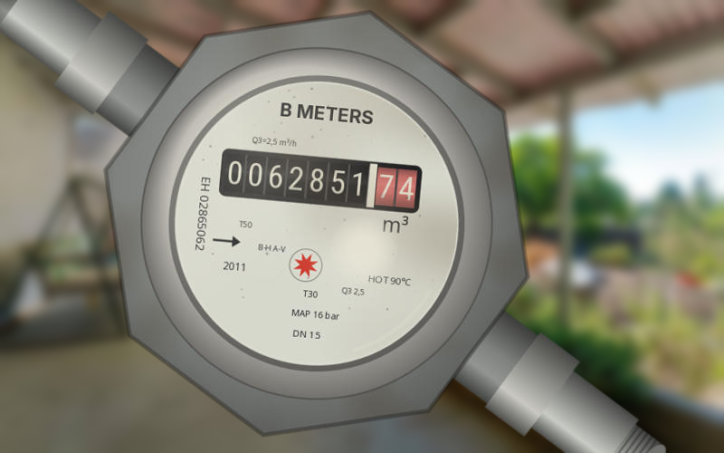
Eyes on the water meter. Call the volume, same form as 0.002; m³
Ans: 62851.74; m³
